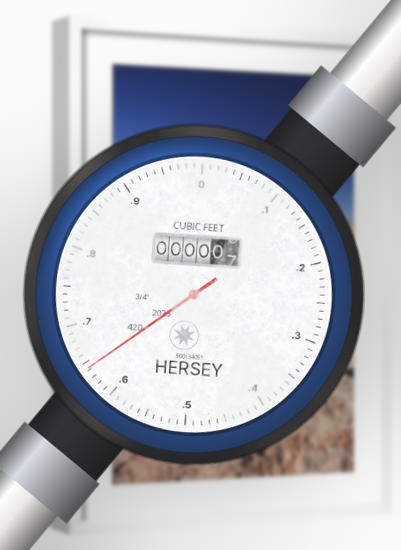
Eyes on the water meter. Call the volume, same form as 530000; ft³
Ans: 6.64; ft³
